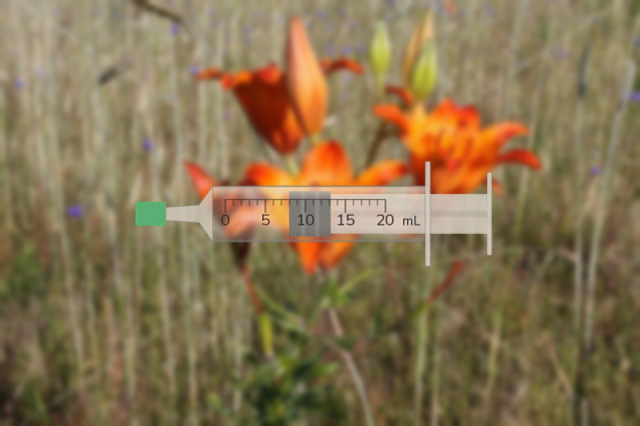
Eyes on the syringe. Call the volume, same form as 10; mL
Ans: 8; mL
